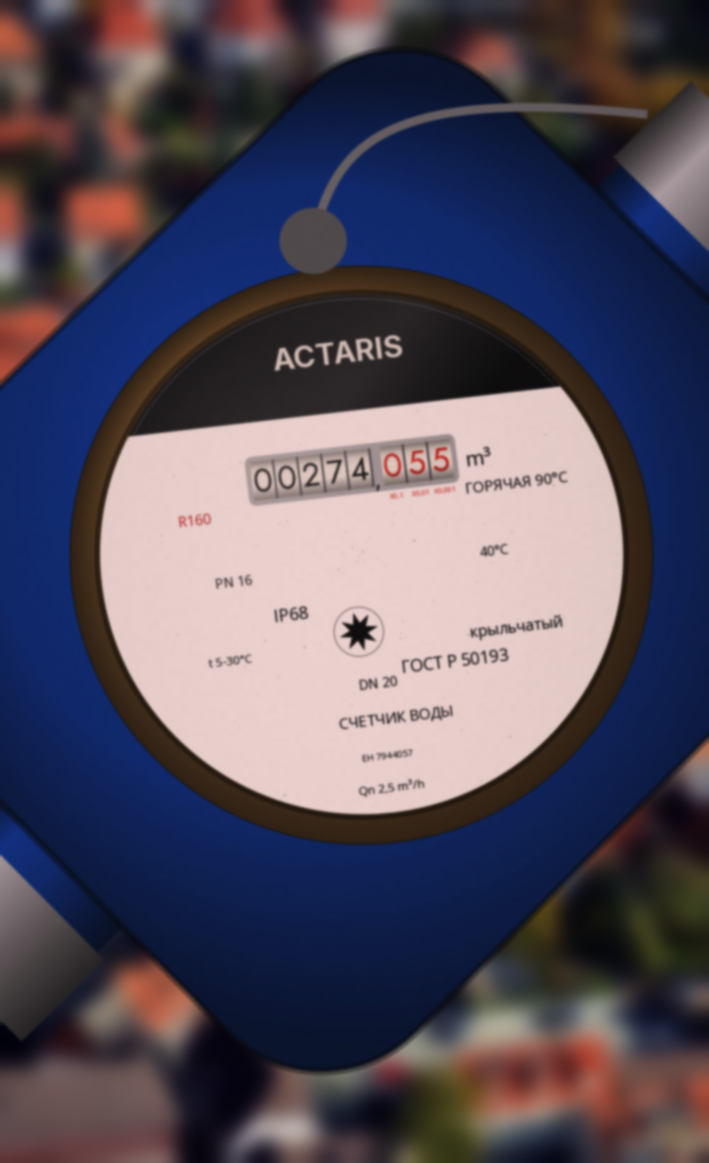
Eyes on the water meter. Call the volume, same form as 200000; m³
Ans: 274.055; m³
